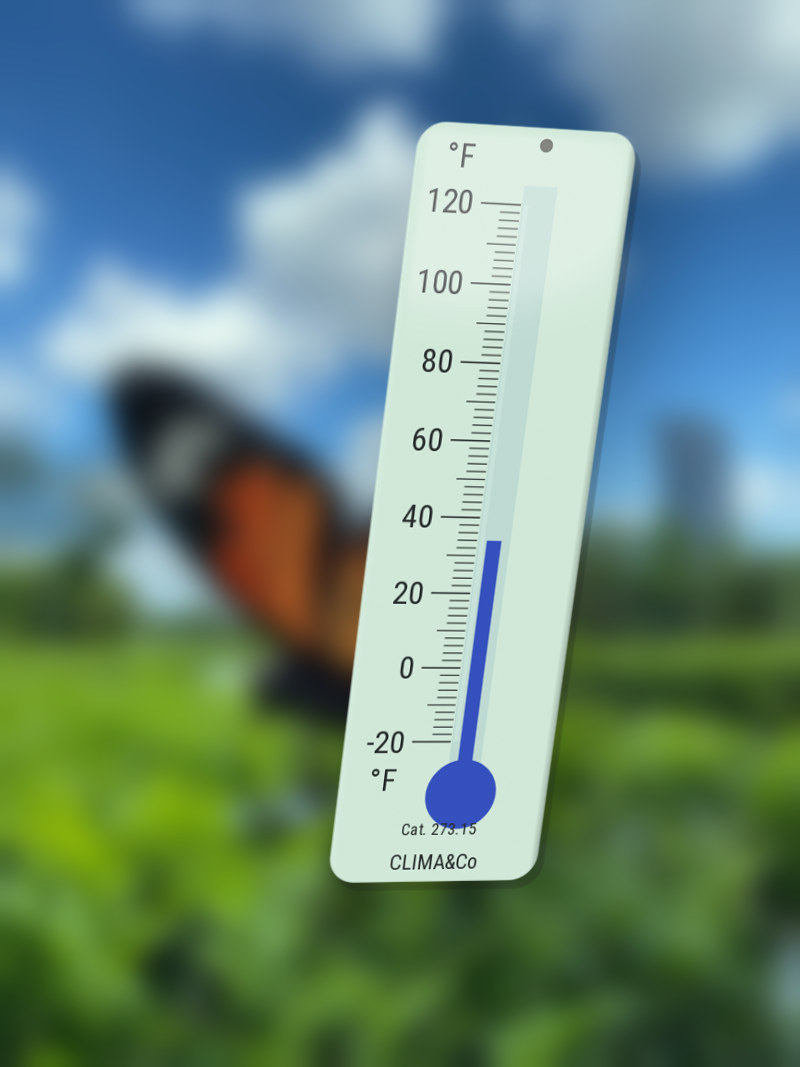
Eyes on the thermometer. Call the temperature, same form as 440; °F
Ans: 34; °F
